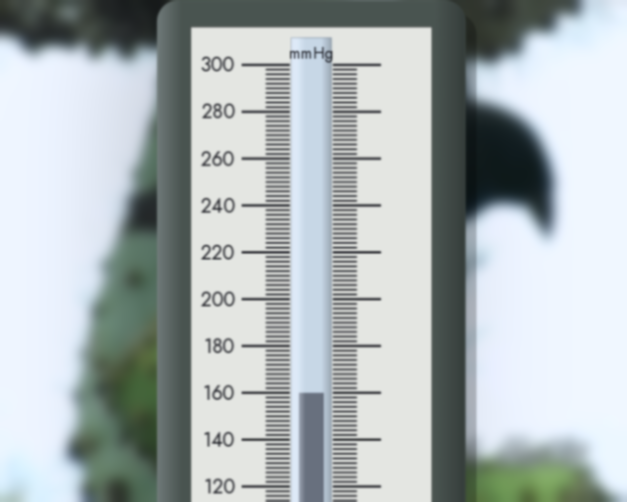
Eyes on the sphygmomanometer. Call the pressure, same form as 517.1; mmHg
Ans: 160; mmHg
